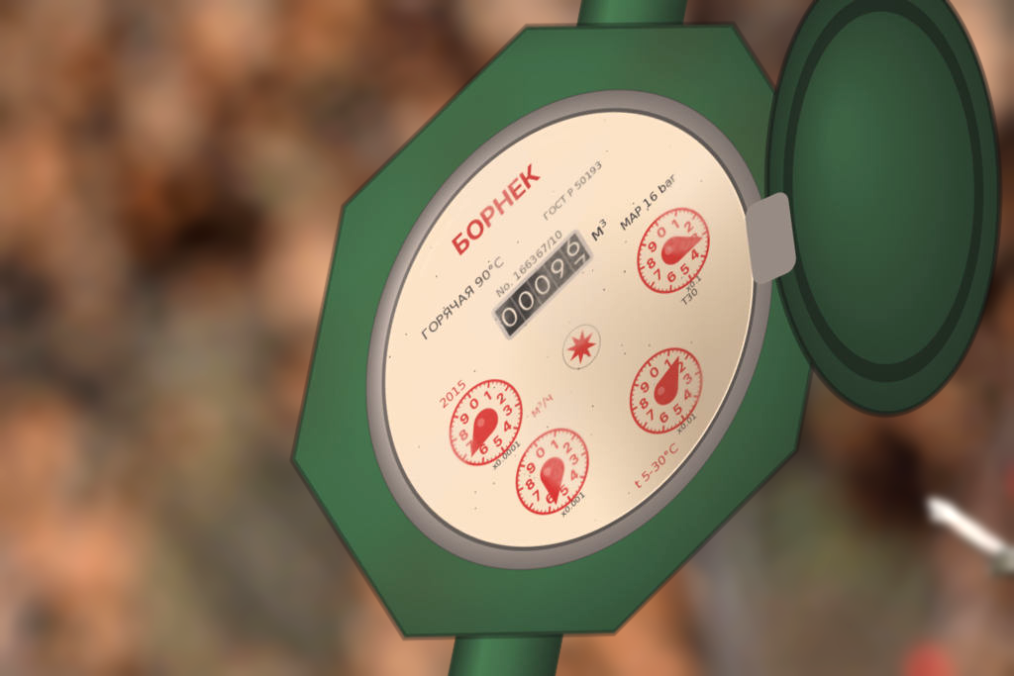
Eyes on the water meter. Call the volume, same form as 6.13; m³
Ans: 96.3156; m³
